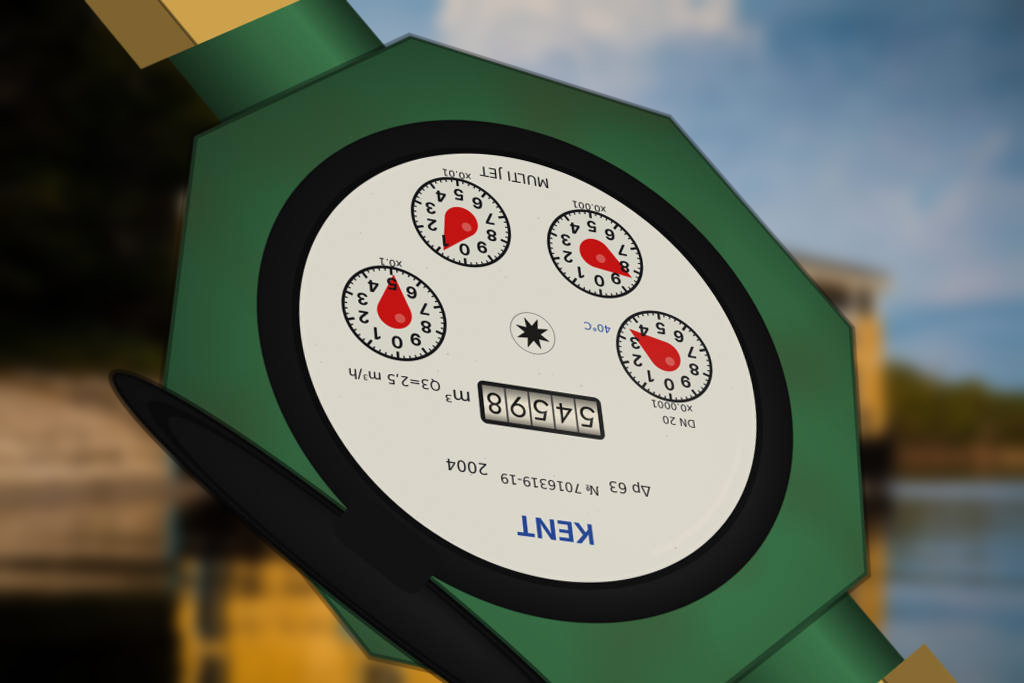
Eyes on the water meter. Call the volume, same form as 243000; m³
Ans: 54598.5083; m³
